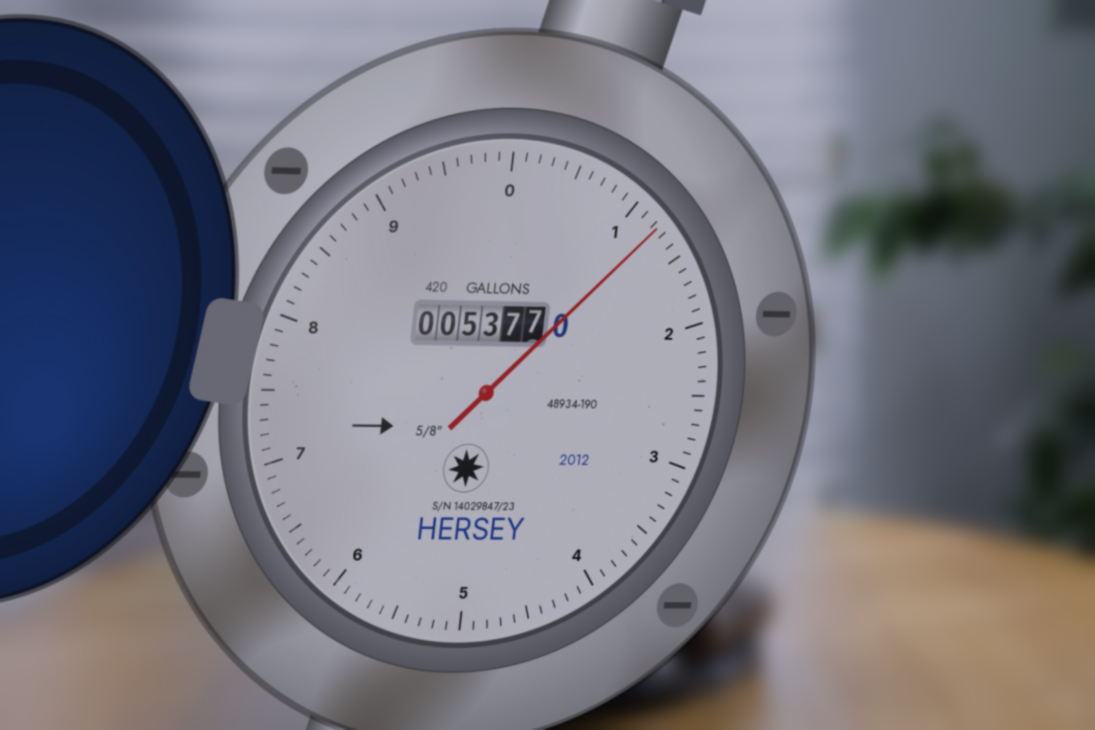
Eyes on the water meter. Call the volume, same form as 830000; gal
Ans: 53771.2; gal
